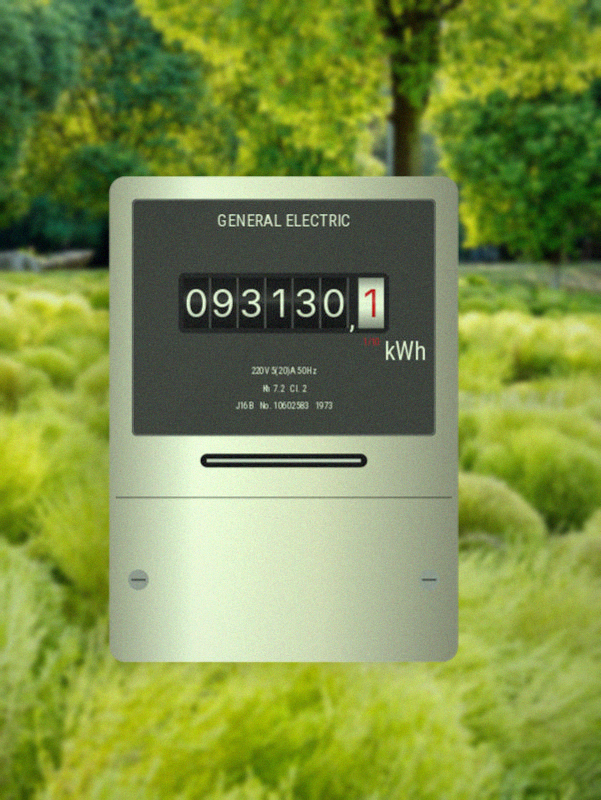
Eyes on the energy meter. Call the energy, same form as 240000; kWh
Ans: 93130.1; kWh
